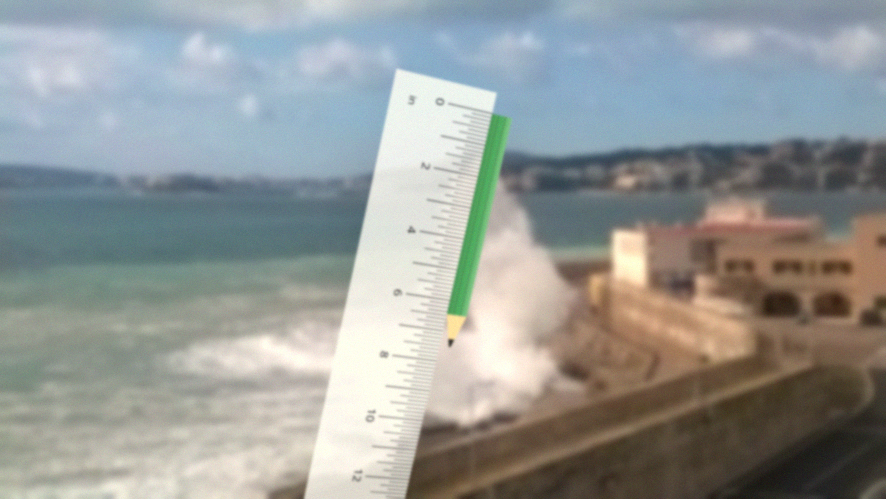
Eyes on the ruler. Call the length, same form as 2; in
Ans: 7.5; in
